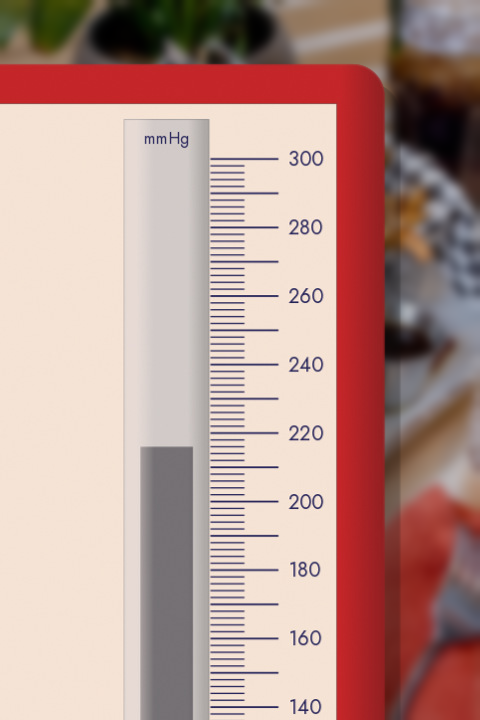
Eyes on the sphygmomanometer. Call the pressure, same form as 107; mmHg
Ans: 216; mmHg
